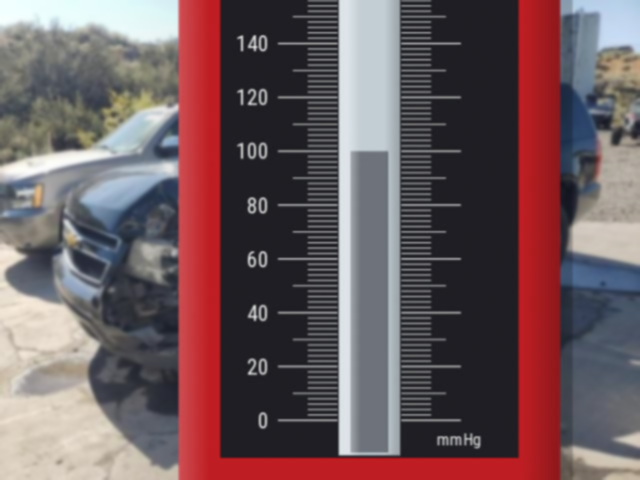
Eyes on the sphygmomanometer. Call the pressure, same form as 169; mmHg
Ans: 100; mmHg
